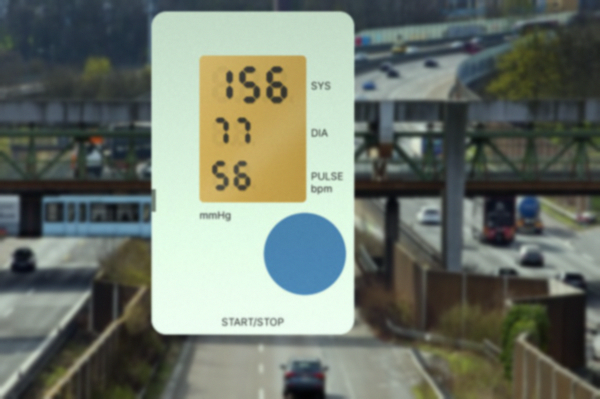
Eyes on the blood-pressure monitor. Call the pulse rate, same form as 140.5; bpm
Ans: 56; bpm
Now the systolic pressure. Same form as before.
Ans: 156; mmHg
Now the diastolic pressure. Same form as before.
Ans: 77; mmHg
